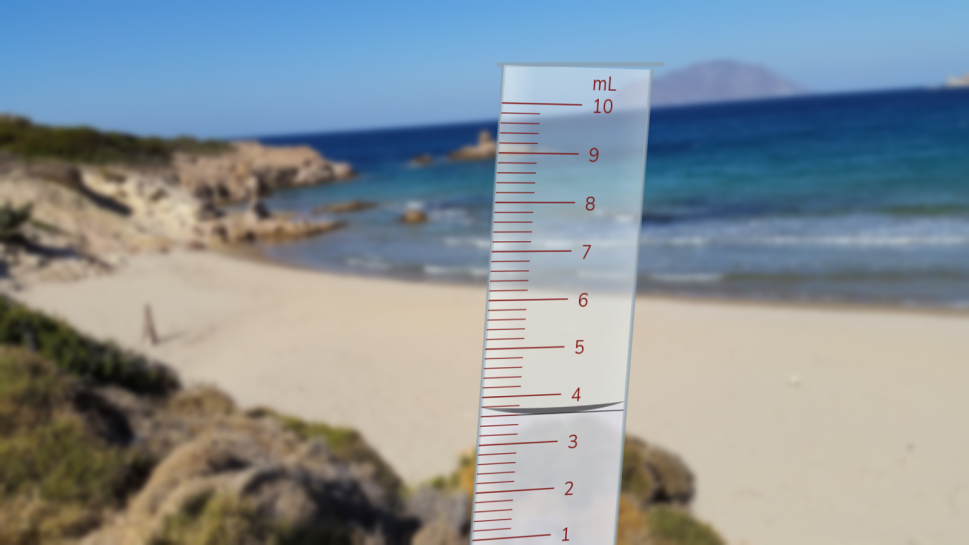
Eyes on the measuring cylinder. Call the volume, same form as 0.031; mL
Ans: 3.6; mL
